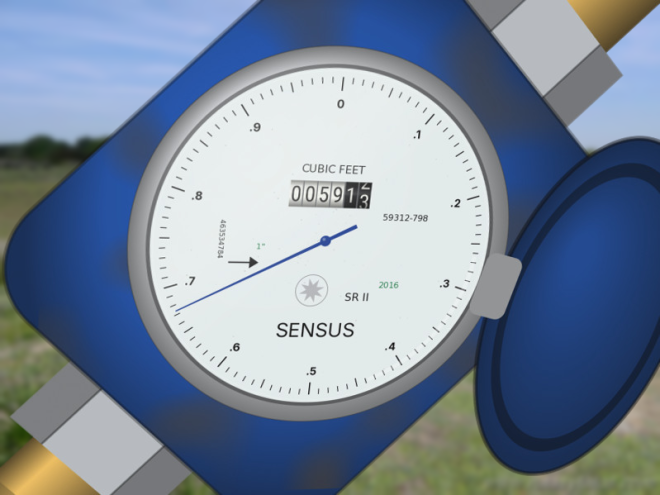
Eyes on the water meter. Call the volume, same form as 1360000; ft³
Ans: 5912.67; ft³
